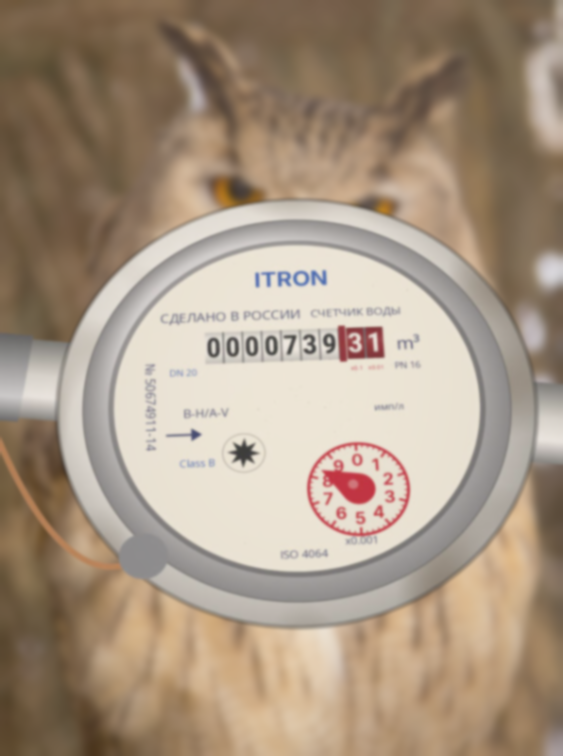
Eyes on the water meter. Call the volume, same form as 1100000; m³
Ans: 739.318; m³
